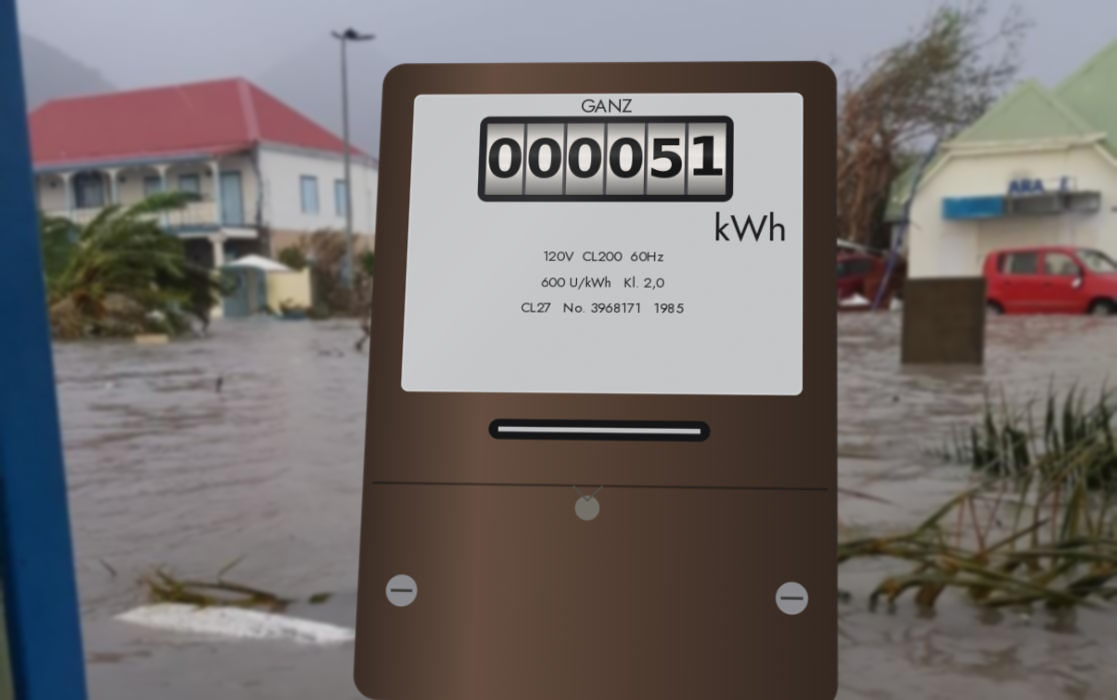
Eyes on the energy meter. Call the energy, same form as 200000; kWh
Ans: 51; kWh
